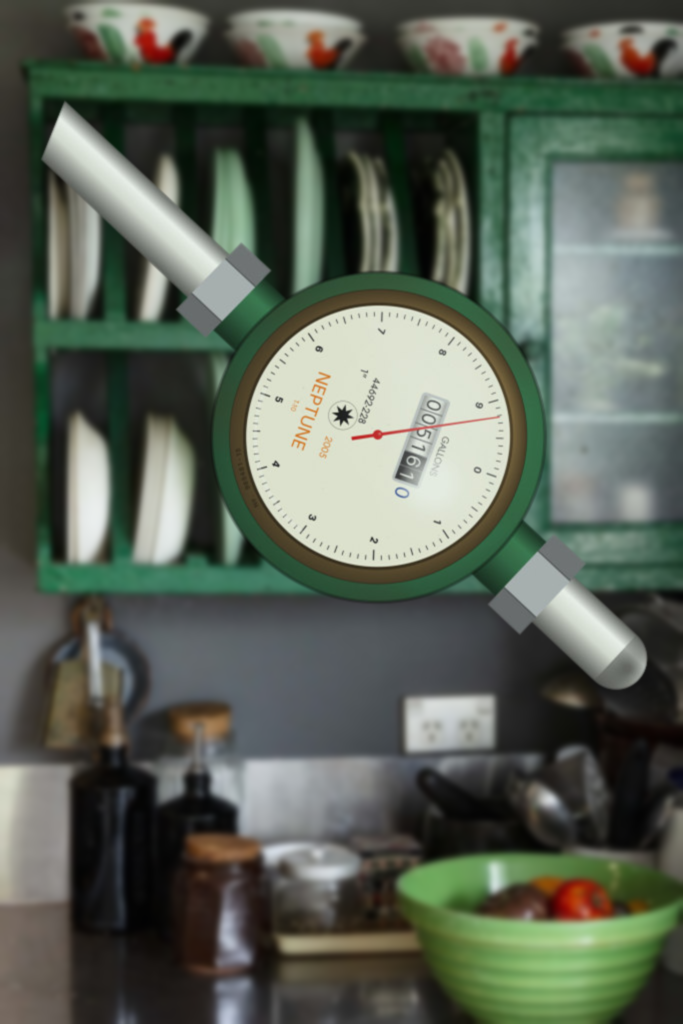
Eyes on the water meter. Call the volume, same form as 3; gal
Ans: 51609.2; gal
